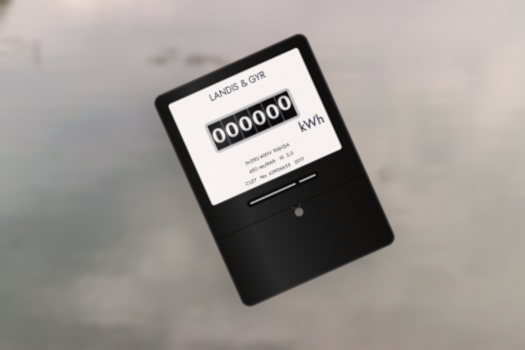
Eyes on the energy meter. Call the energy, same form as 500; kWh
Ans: 0; kWh
